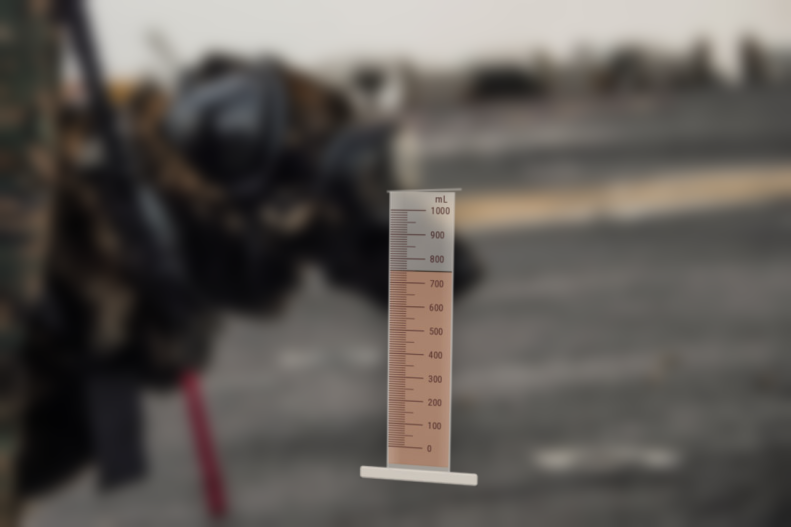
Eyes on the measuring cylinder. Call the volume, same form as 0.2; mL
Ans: 750; mL
